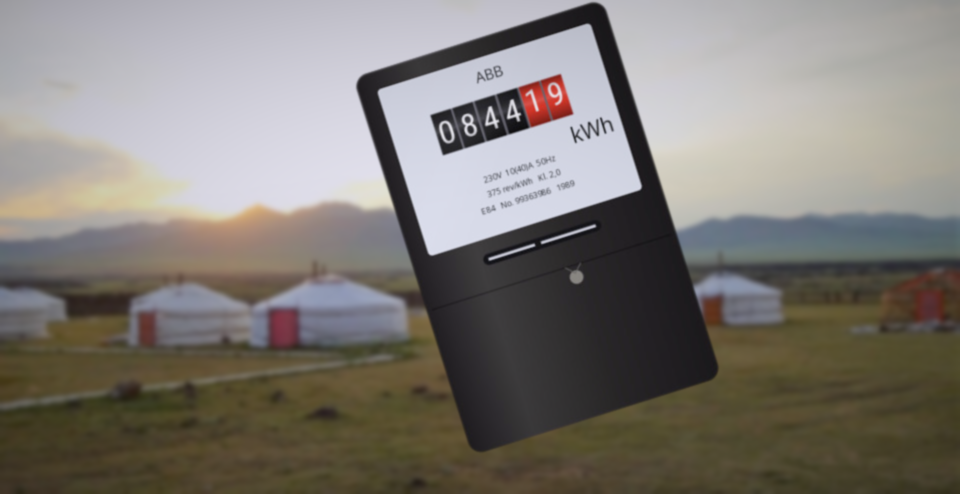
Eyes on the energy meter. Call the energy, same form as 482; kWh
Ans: 844.19; kWh
